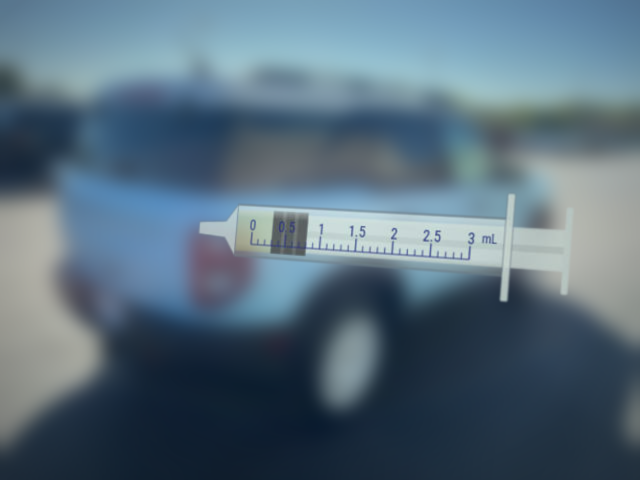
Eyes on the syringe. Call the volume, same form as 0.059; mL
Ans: 0.3; mL
